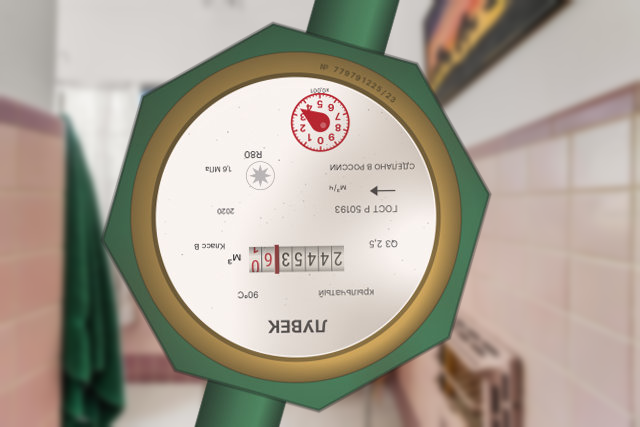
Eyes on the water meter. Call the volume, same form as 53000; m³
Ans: 24453.603; m³
